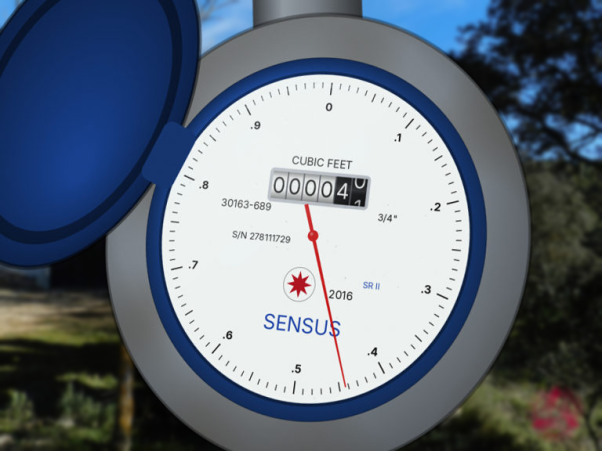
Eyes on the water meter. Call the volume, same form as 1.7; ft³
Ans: 40.44; ft³
